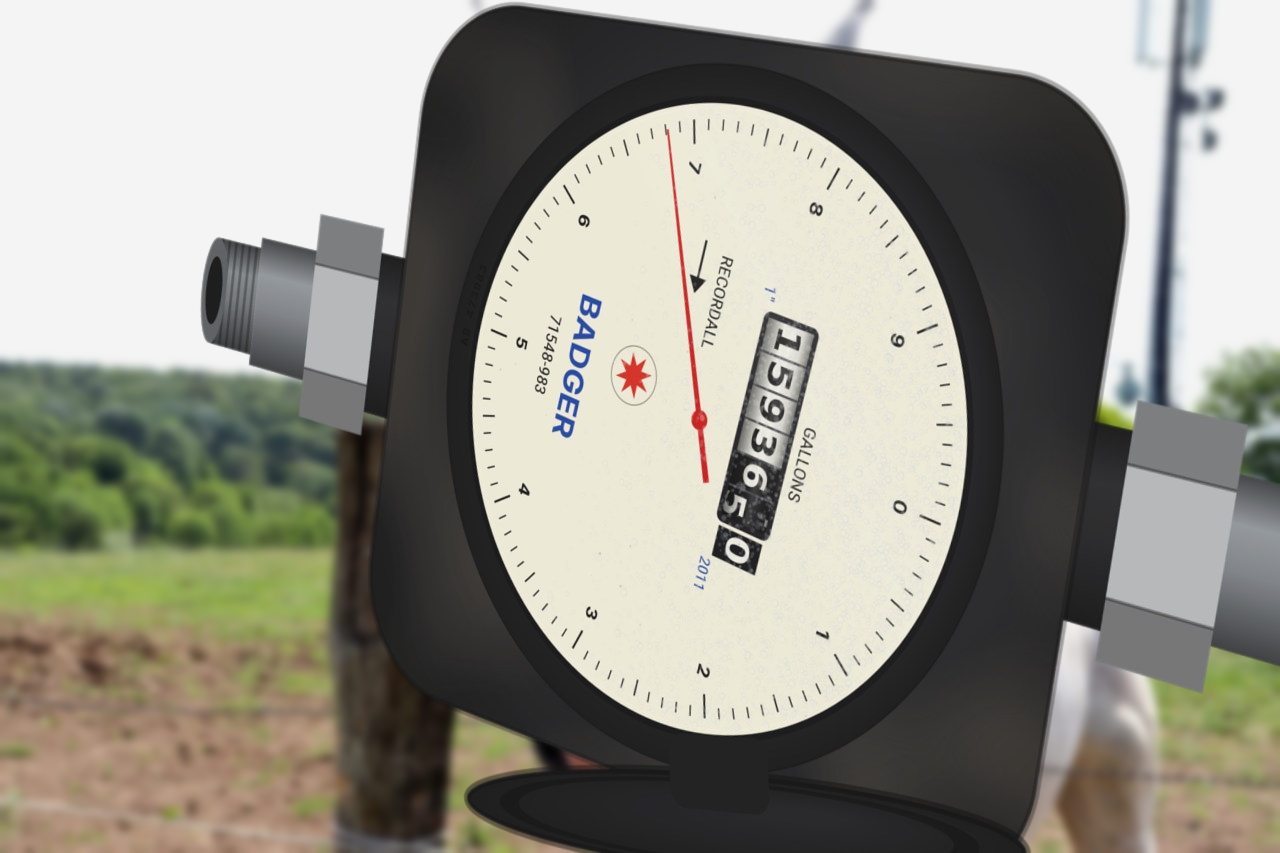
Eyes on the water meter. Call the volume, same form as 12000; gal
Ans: 1593646.8; gal
